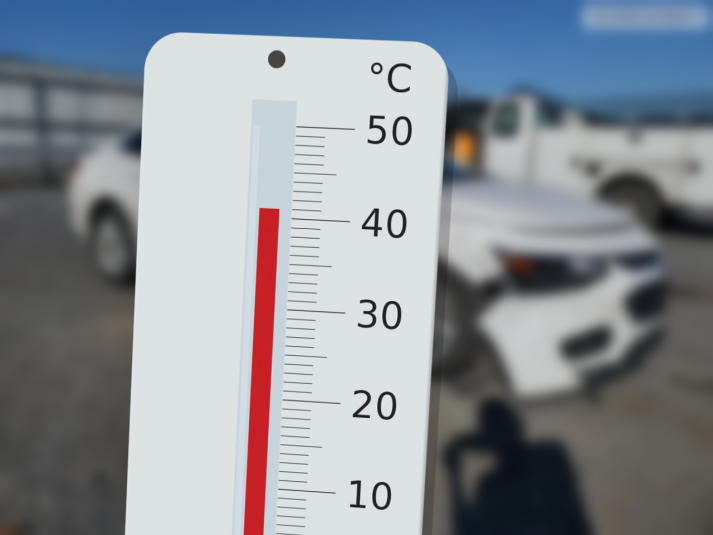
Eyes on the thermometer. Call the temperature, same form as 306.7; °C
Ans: 41; °C
